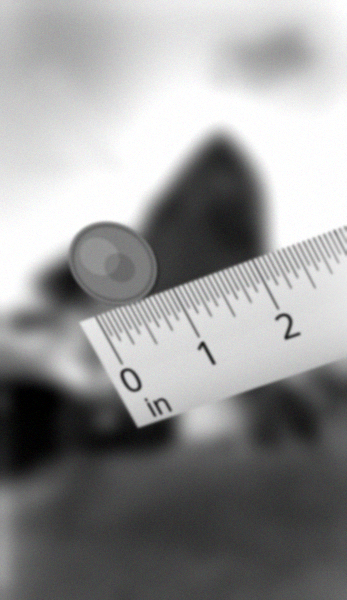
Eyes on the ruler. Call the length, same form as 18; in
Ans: 1; in
